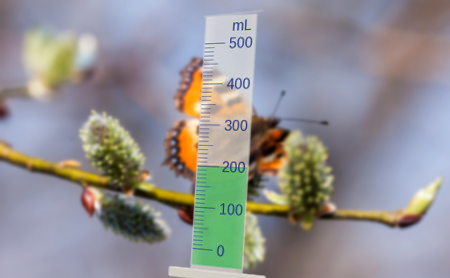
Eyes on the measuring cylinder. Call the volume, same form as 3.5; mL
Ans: 200; mL
